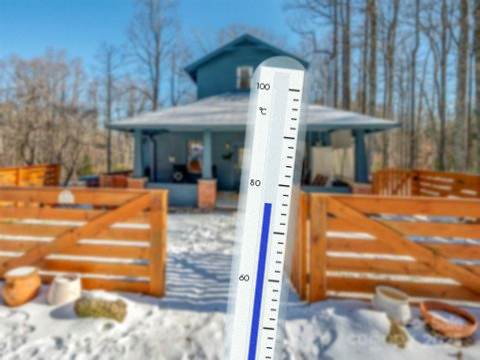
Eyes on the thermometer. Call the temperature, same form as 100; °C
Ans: 76; °C
